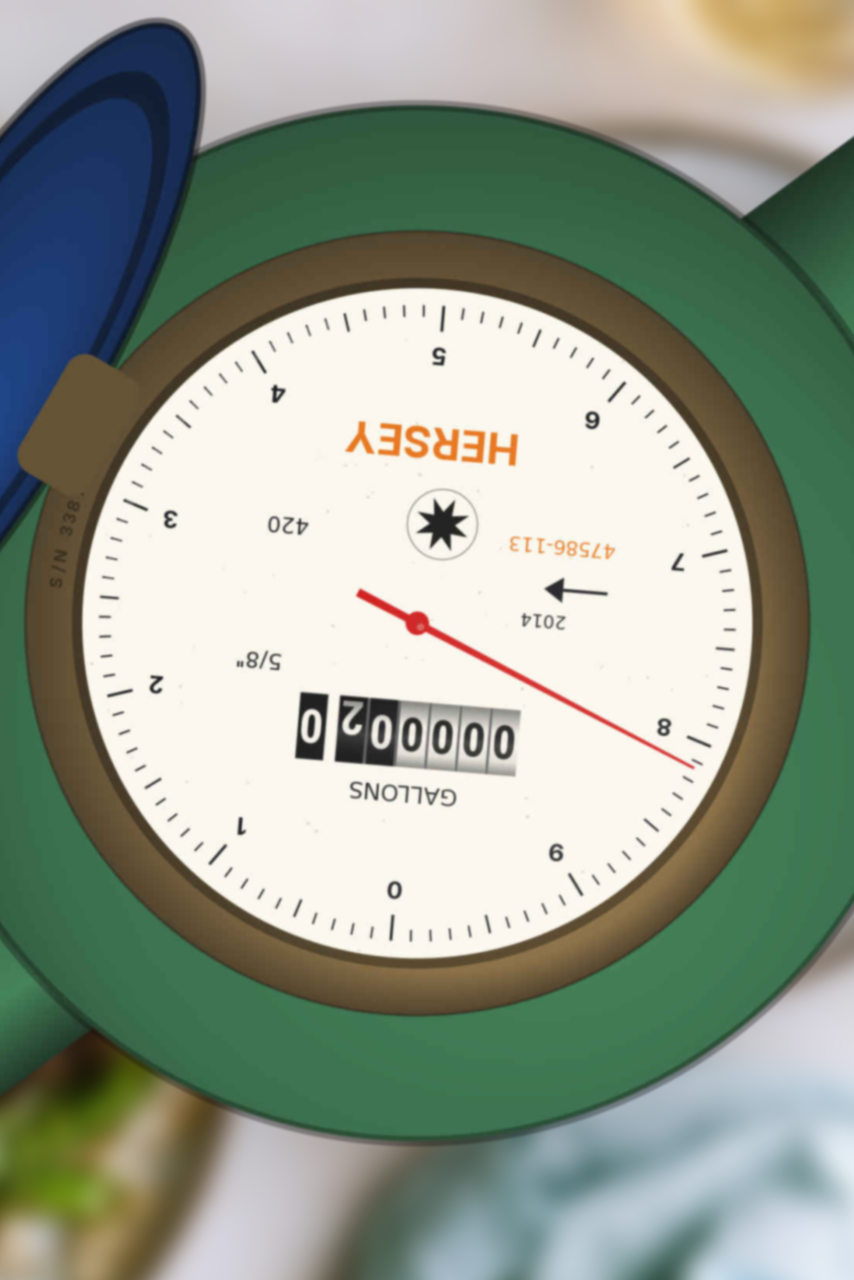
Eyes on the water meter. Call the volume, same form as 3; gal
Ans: 18.1; gal
